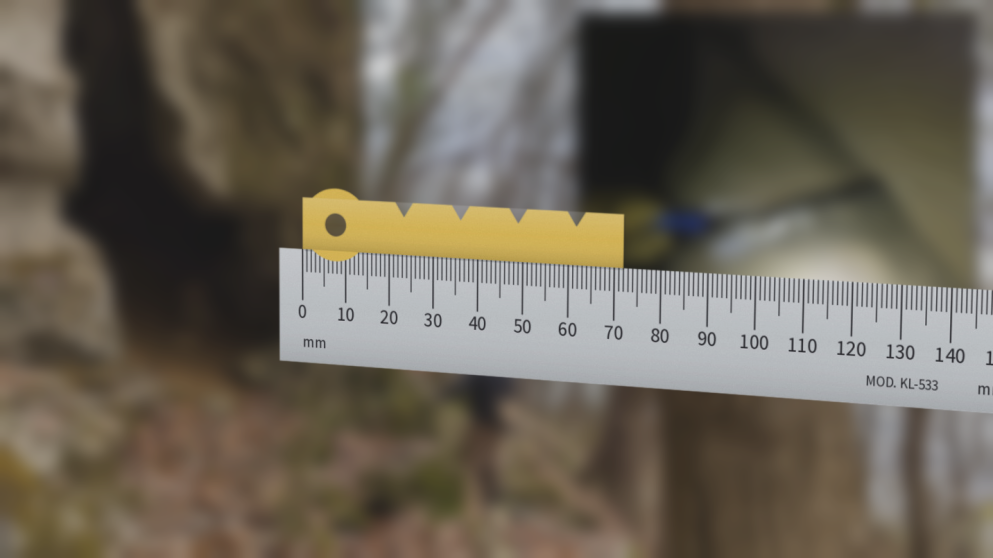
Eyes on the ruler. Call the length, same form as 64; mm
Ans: 72; mm
